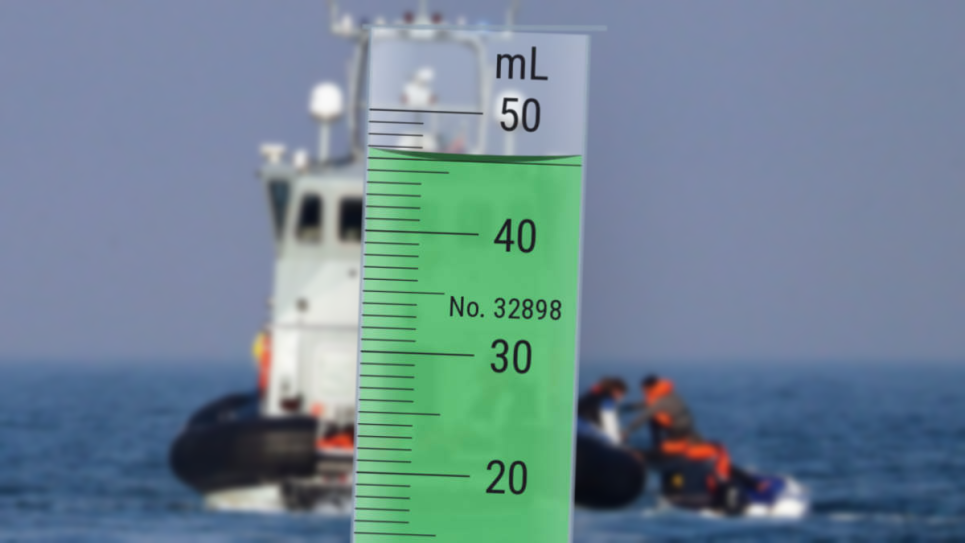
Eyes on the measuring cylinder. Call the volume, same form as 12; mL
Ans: 46; mL
